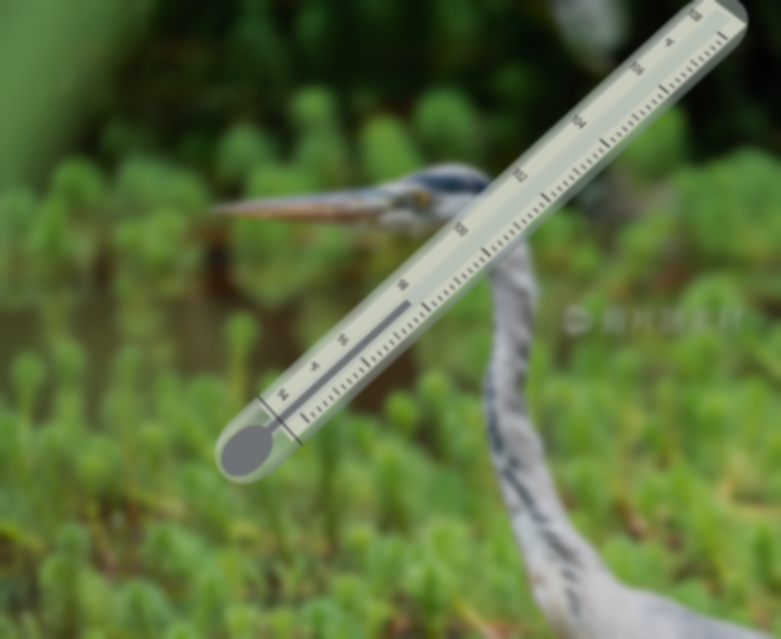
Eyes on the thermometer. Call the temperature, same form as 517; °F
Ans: 97.8; °F
